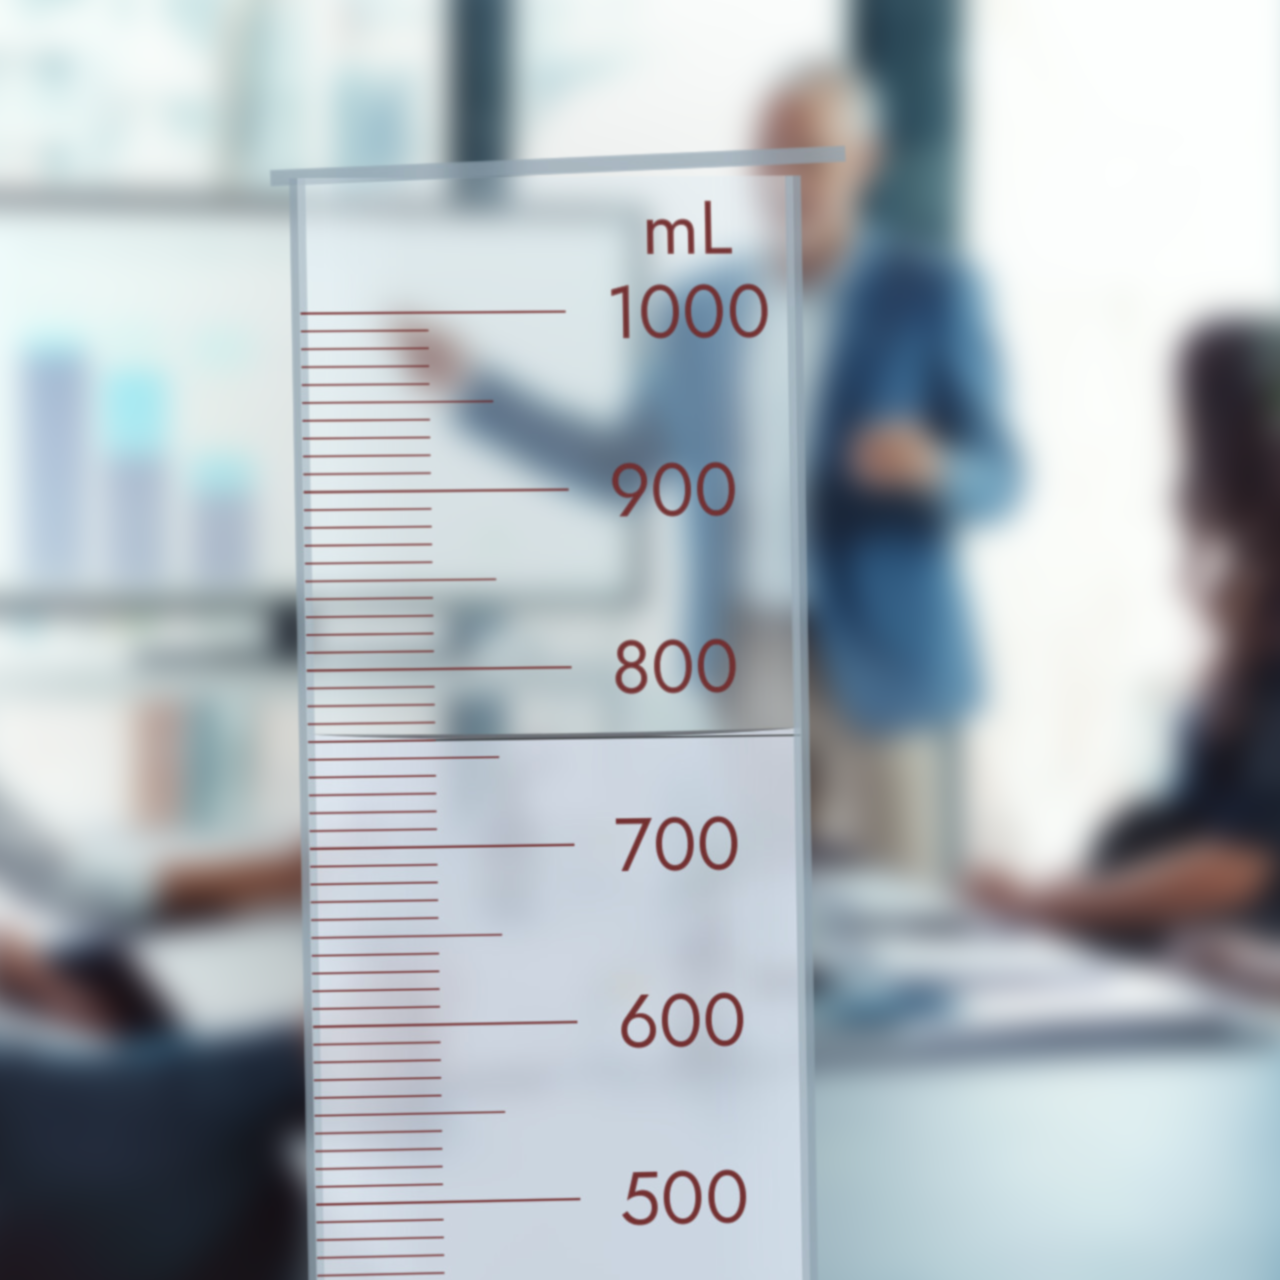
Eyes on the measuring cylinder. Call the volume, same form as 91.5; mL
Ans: 760; mL
